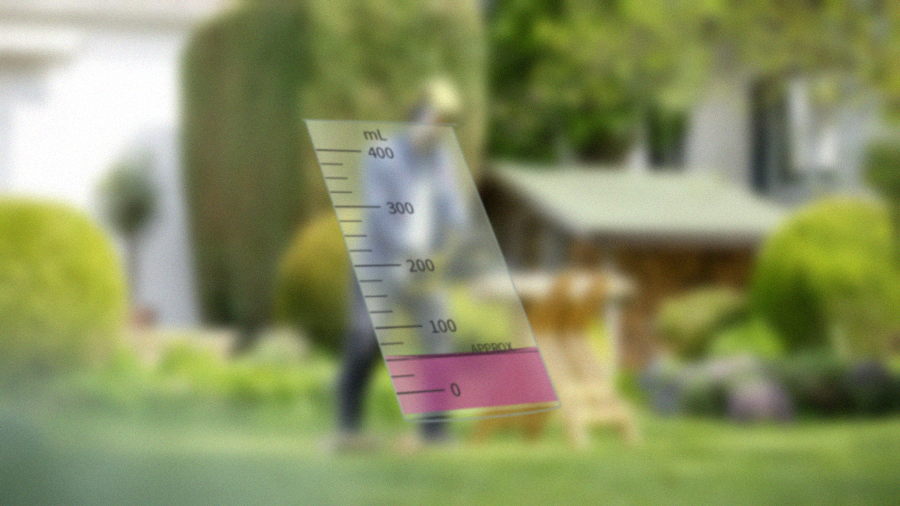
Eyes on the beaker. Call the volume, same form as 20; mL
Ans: 50; mL
